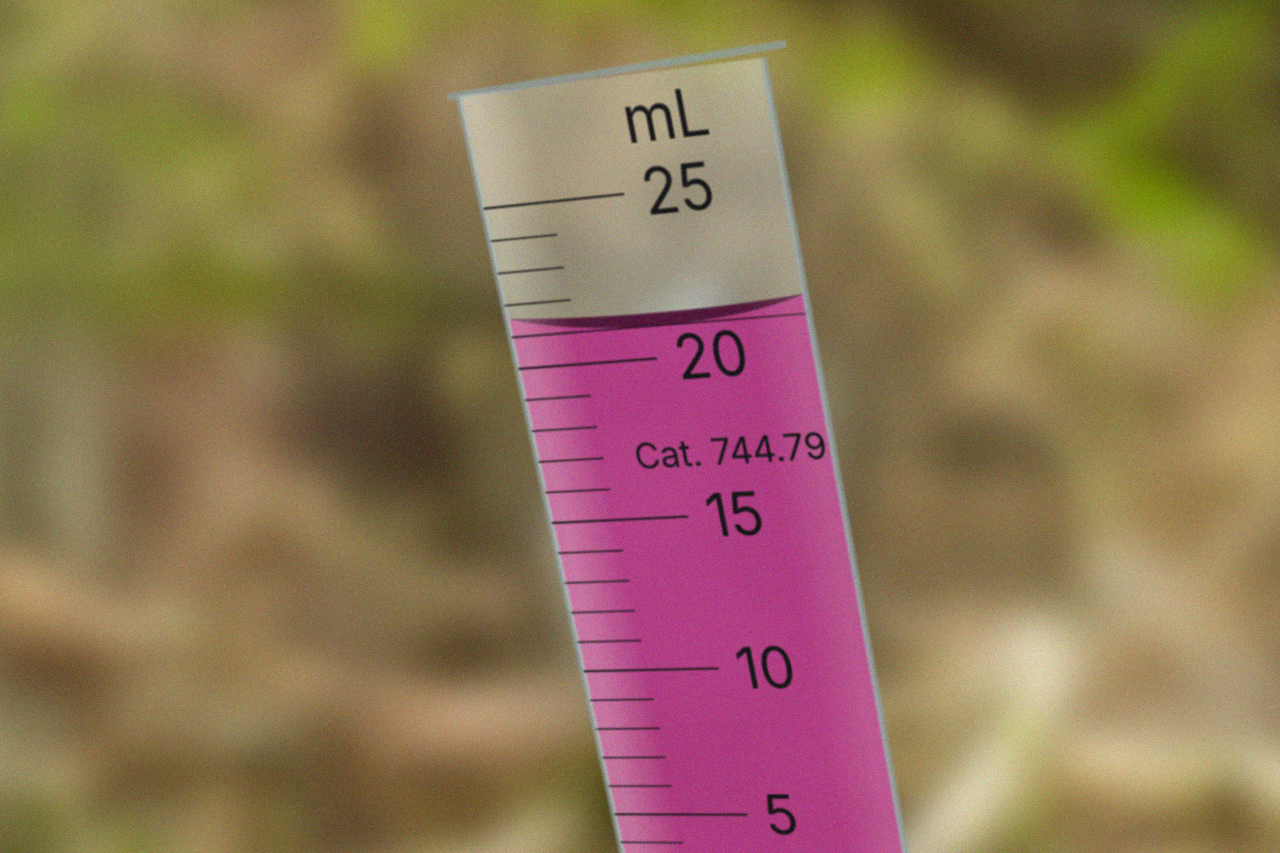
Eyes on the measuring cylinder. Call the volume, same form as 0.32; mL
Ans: 21; mL
